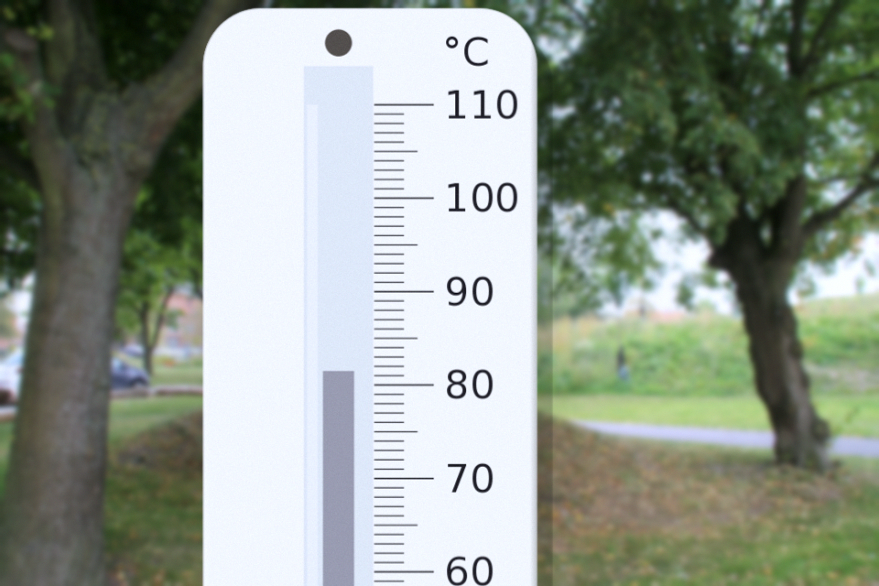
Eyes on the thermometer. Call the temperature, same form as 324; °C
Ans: 81.5; °C
